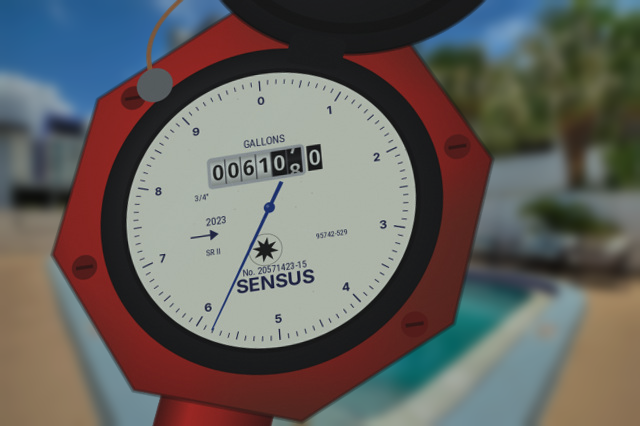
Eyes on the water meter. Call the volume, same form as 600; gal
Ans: 61075.8; gal
